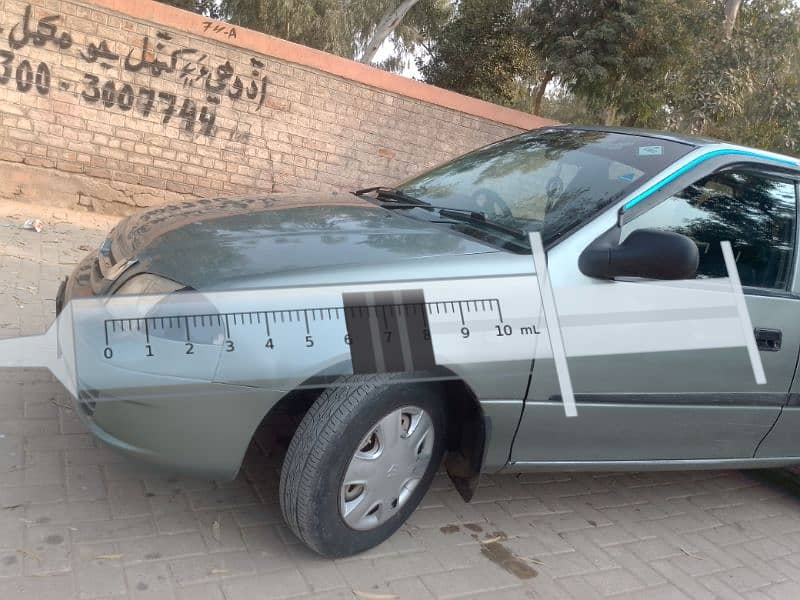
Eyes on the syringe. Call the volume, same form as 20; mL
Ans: 6; mL
